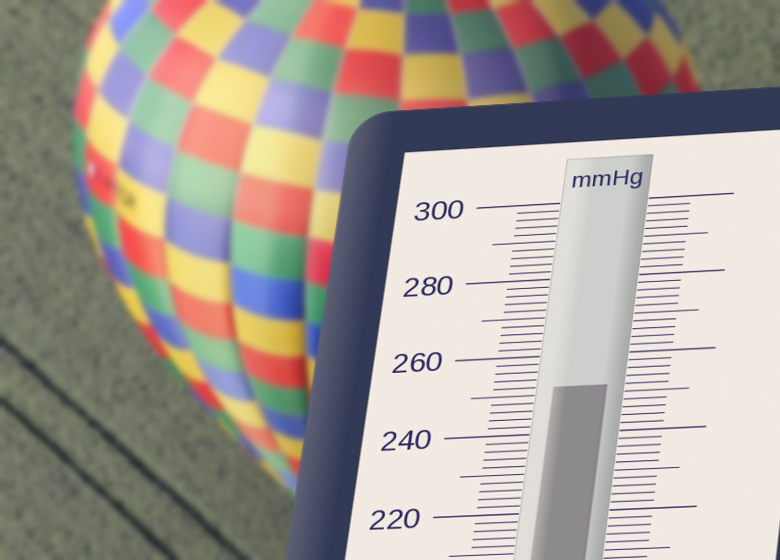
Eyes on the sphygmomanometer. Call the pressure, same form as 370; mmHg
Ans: 252; mmHg
